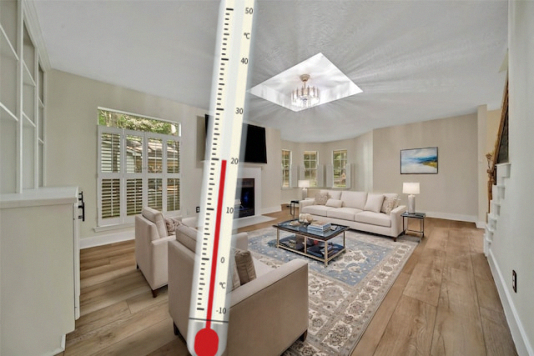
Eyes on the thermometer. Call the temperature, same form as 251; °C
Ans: 20; °C
